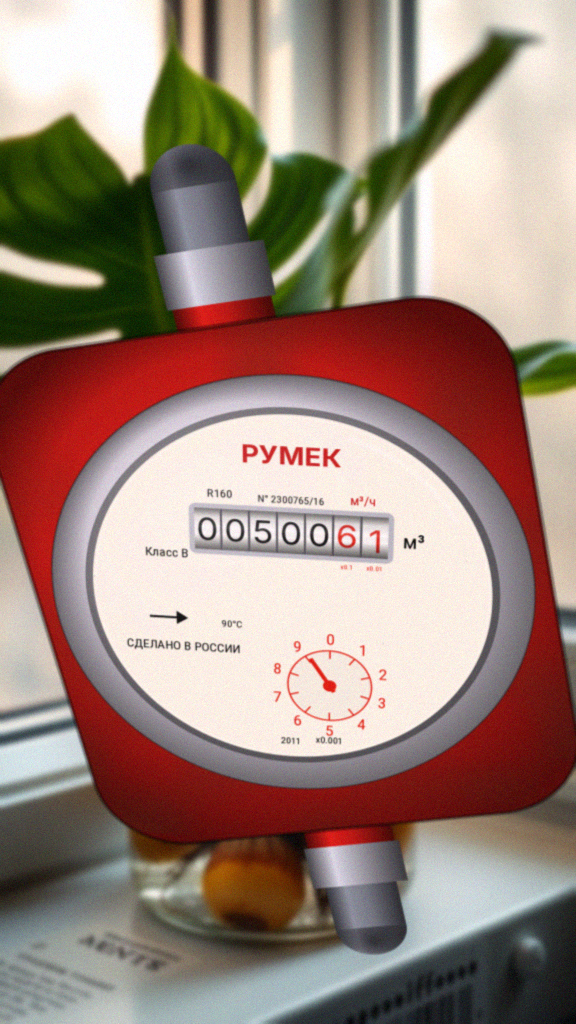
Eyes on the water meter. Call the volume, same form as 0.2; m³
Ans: 500.609; m³
